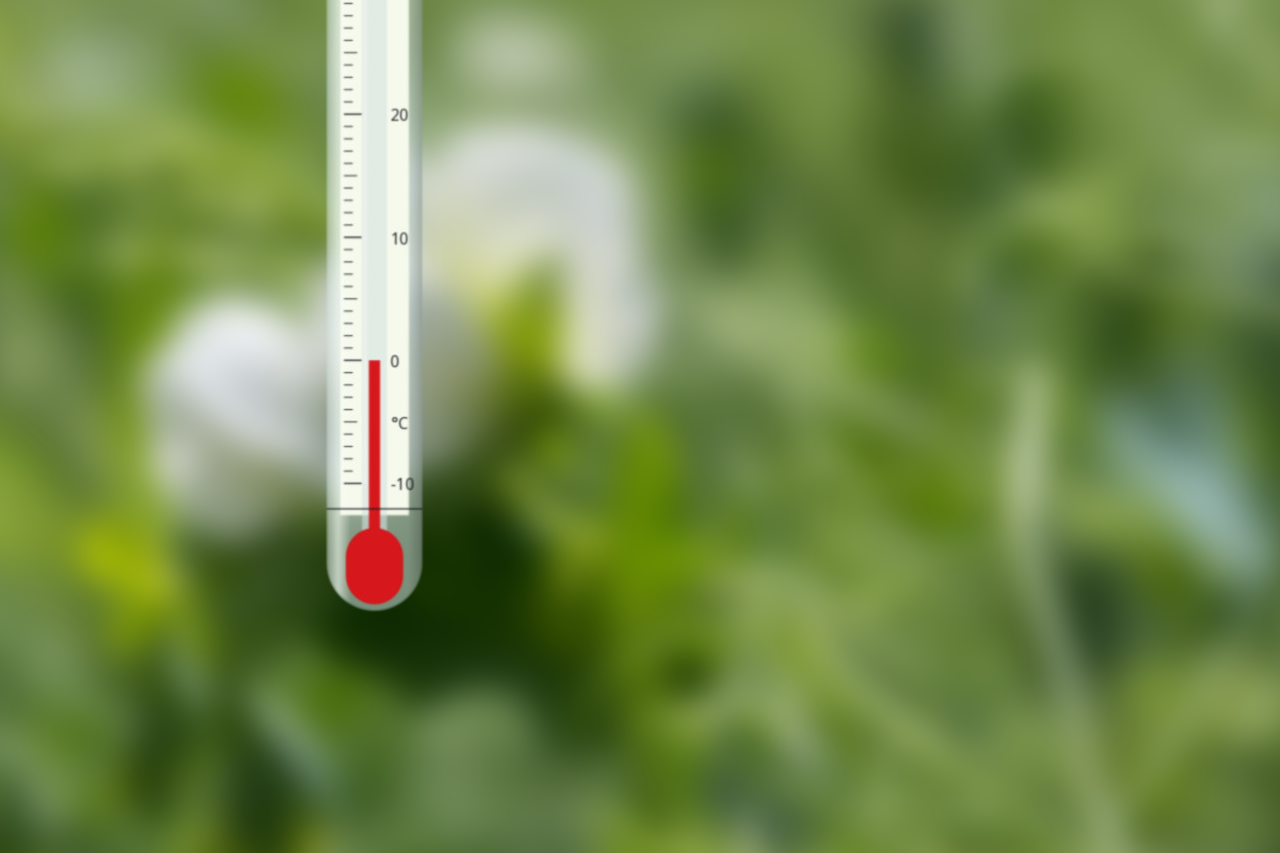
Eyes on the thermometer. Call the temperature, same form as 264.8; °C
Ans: 0; °C
